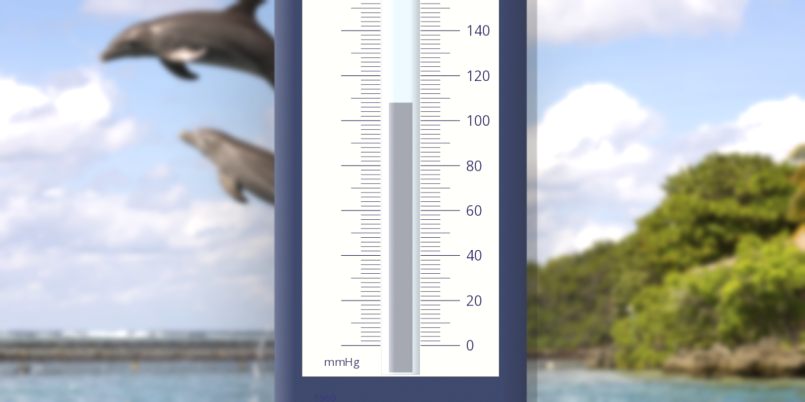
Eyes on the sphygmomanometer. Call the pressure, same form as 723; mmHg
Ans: 108; mmHg
